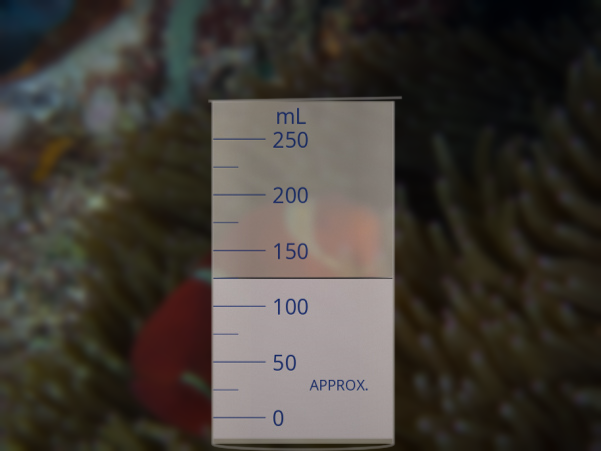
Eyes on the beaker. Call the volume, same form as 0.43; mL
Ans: 125; mL
